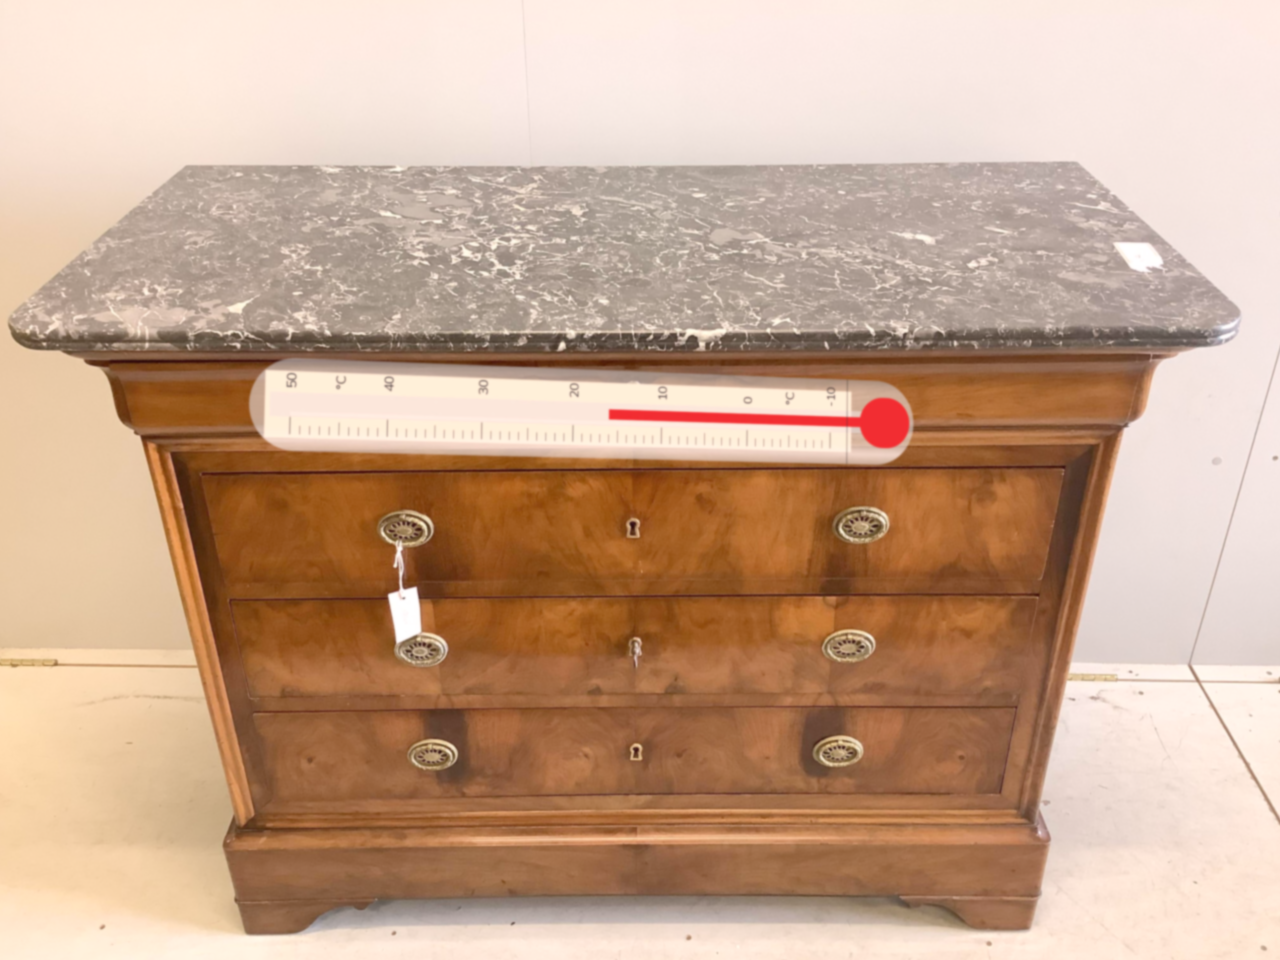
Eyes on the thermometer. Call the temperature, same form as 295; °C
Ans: 16; °C
